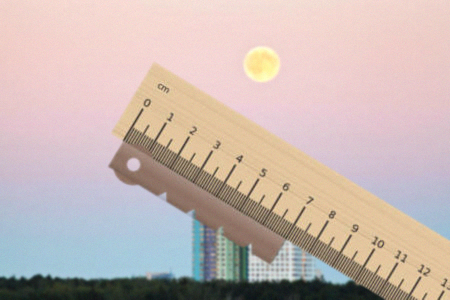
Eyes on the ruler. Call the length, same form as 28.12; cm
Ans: 7; cm
